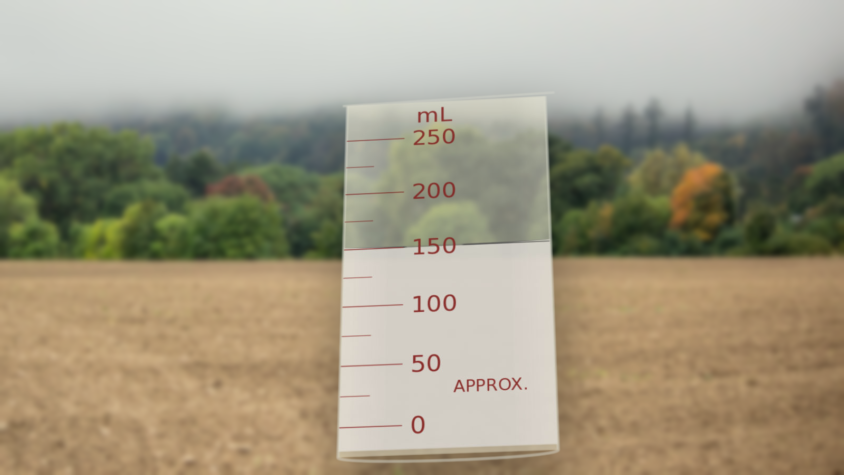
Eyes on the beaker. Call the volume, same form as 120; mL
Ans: 150; mL
